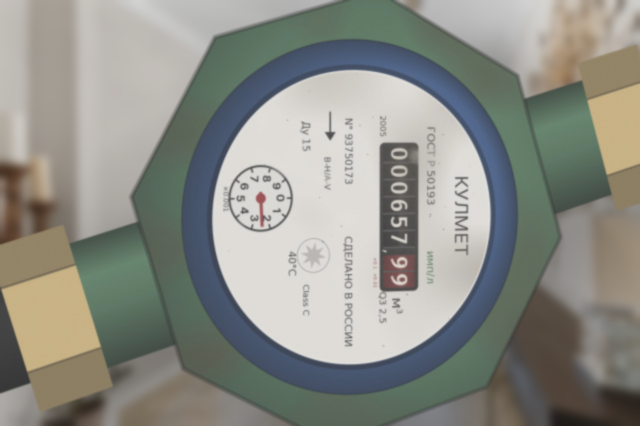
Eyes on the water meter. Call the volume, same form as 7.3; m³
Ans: 657.992; m³
